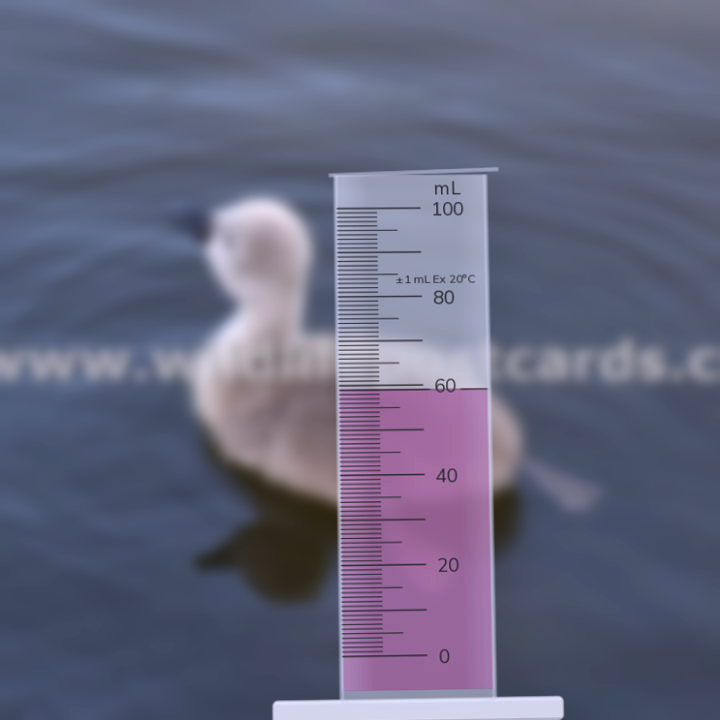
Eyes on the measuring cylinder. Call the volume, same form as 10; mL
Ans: 59; mL
